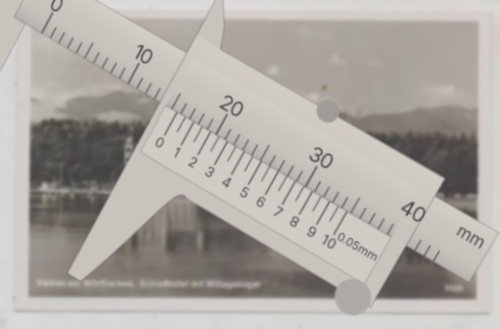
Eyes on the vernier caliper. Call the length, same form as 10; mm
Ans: 15.6; mm
